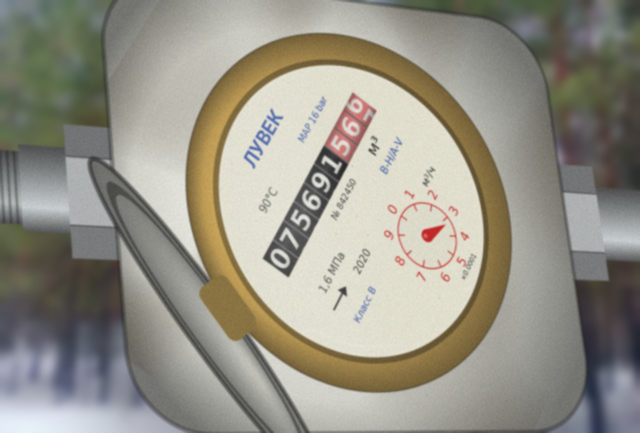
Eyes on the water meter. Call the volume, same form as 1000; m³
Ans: 75691.5663; m³
